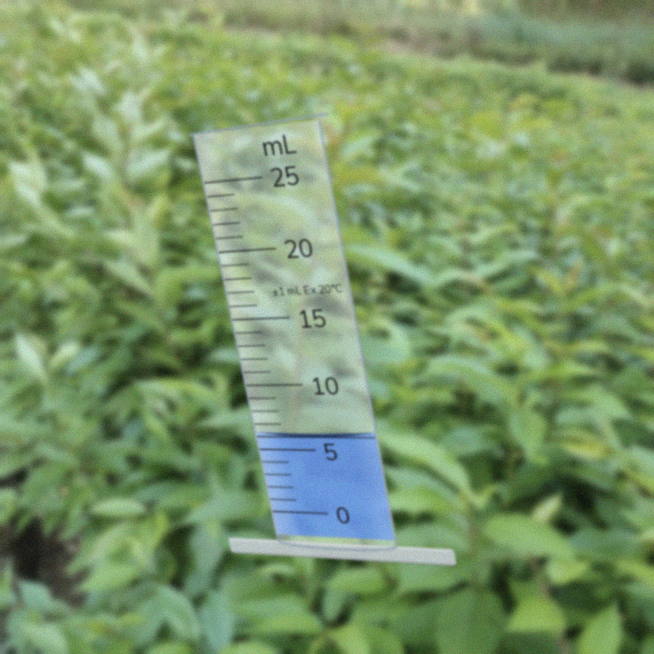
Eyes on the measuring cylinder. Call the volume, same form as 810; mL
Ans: 6; mL
